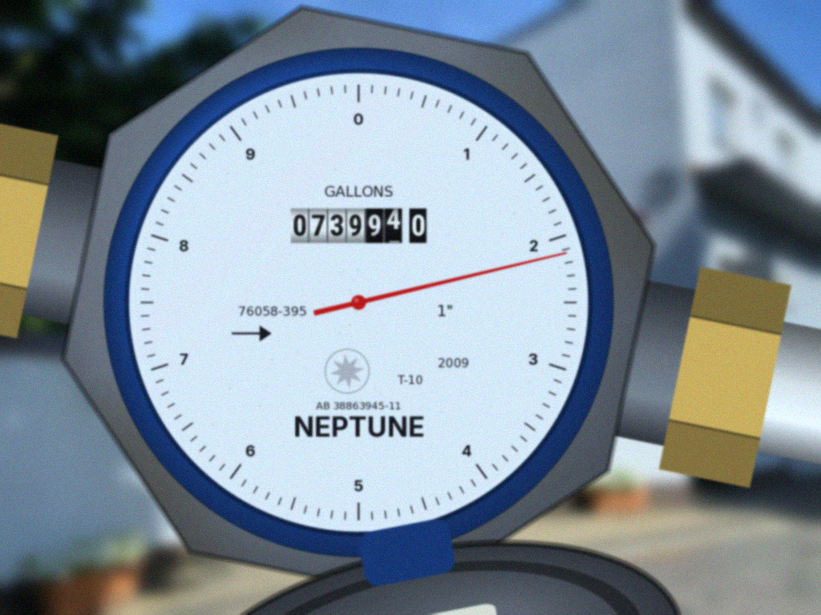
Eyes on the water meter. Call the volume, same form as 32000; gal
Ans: 739942.1; gal
